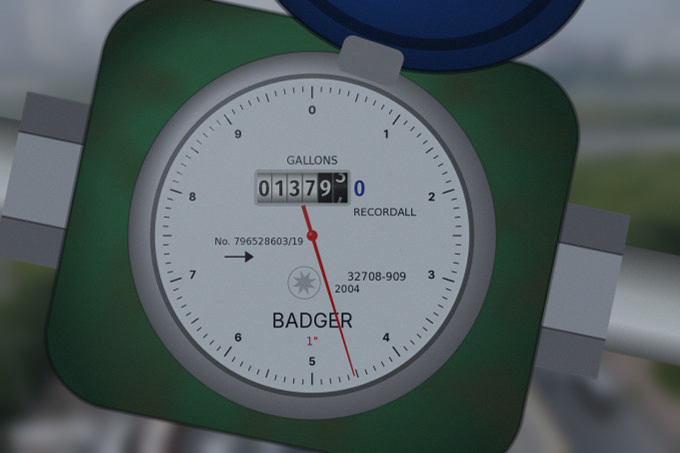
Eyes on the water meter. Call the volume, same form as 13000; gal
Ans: 137934.5; gal
